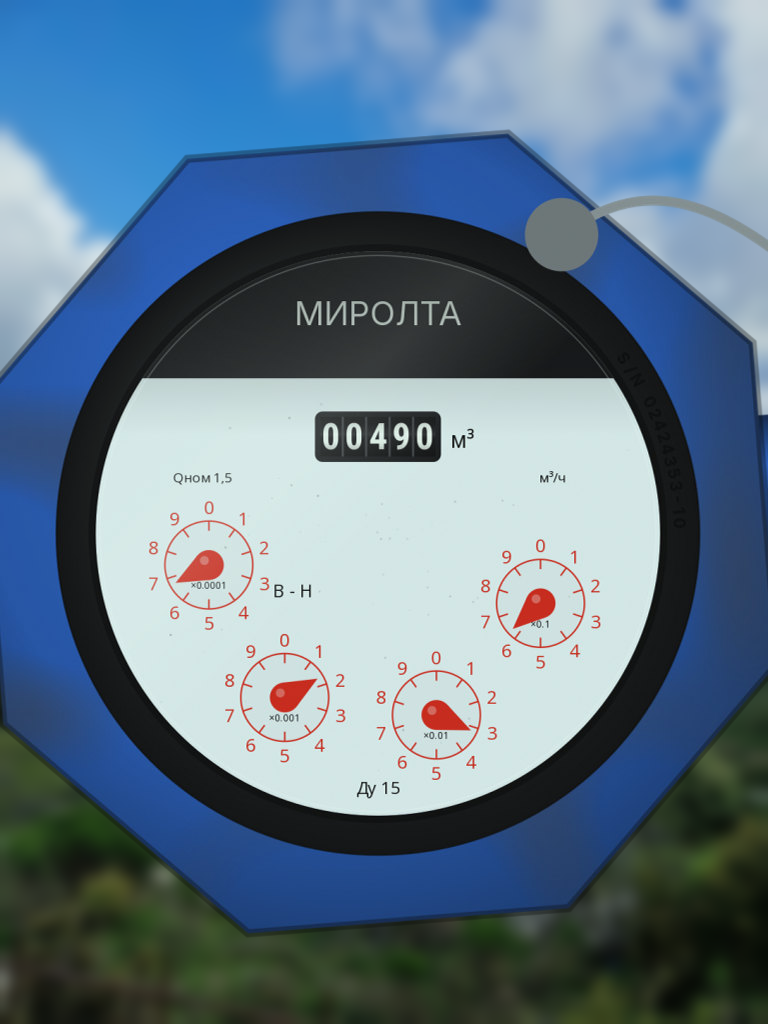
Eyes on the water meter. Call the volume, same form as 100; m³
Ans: 490.6316; m³
